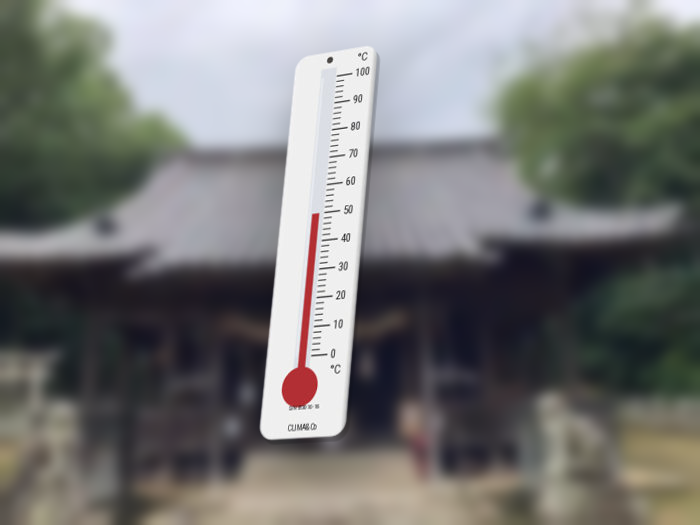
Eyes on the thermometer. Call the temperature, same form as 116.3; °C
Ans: 50; °C
